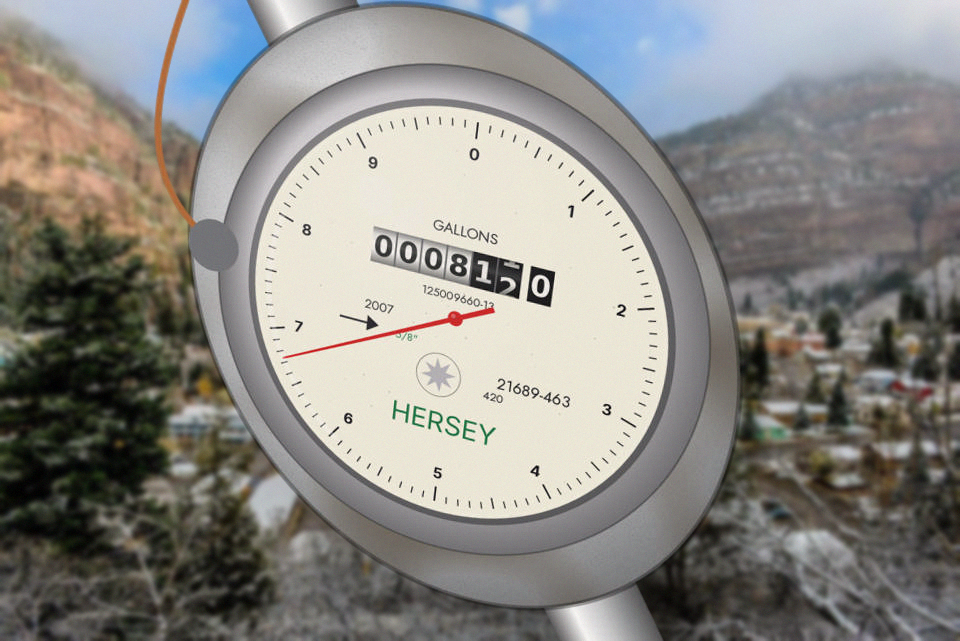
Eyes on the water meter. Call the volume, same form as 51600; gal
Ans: 8116.7; gal
